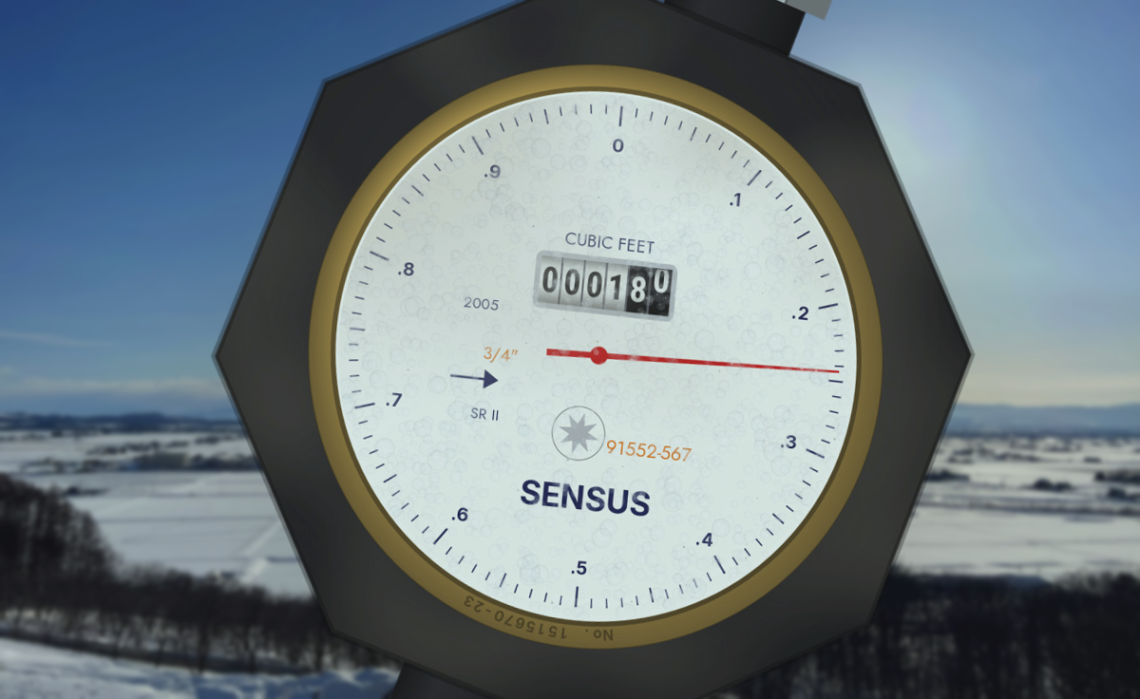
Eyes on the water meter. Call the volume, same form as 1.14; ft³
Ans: 180.24; ft³
